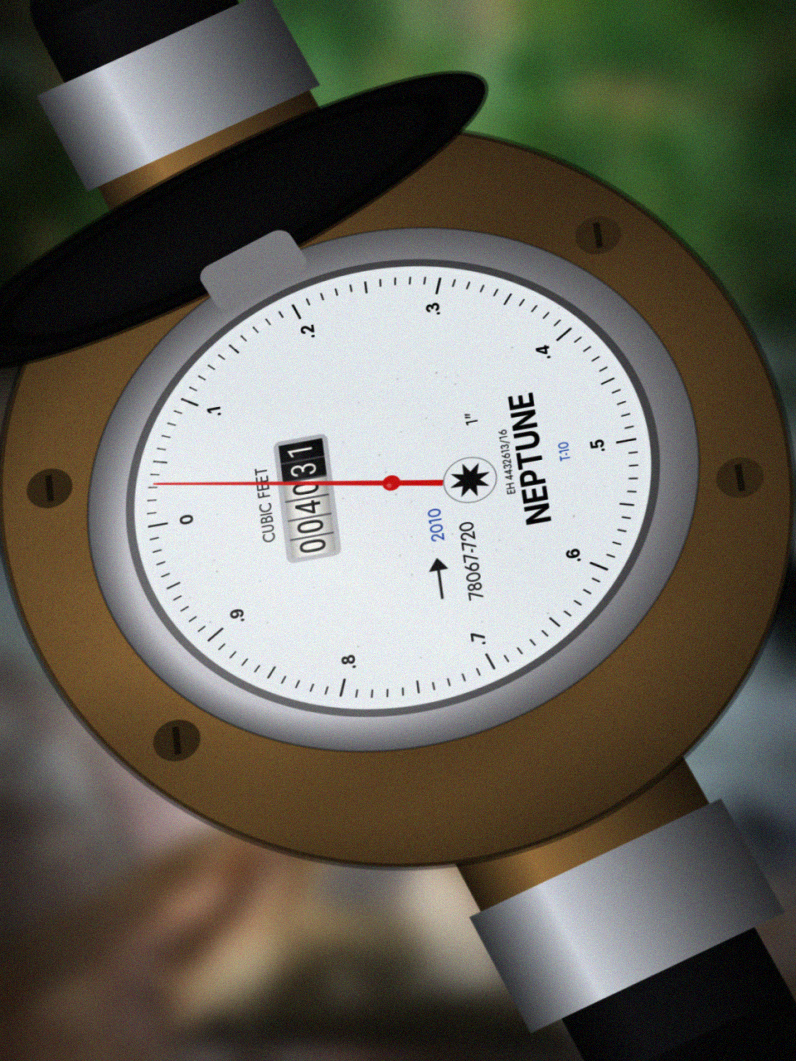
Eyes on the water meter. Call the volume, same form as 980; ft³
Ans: 4031.03; ft³
